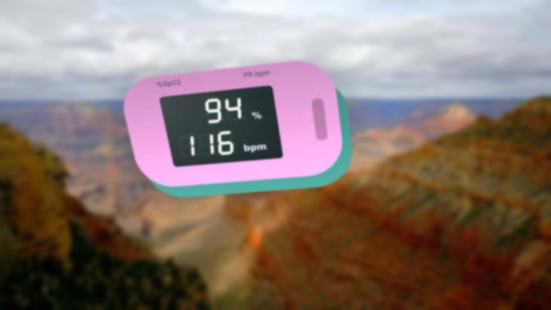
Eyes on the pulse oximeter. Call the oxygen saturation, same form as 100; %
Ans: 94; %
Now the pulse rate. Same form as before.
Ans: 116; bpm
